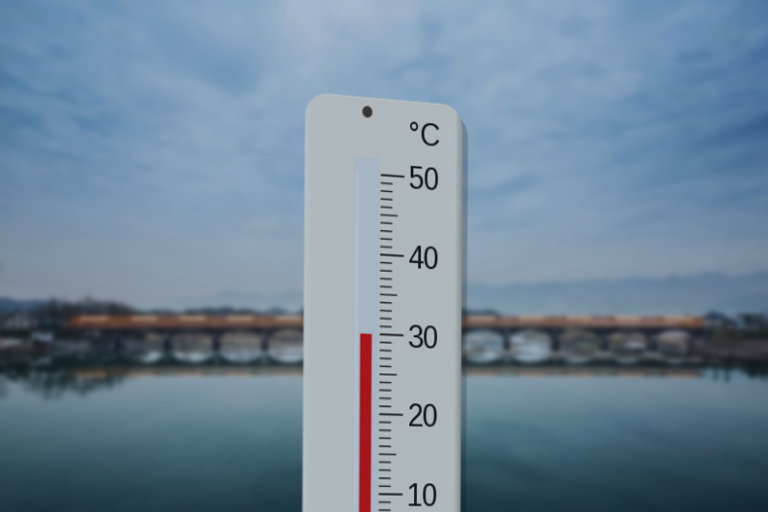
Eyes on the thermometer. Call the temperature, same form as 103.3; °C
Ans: 30; °C
